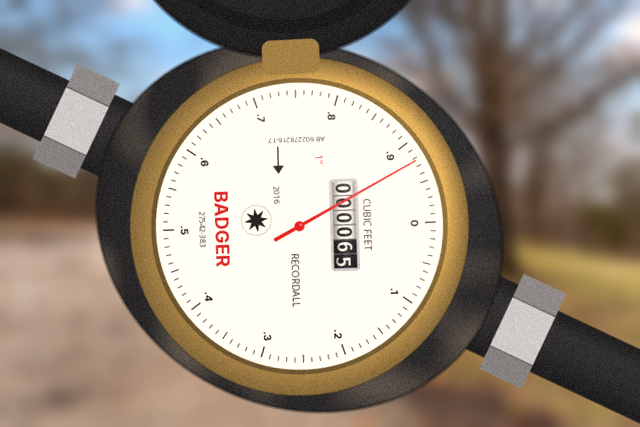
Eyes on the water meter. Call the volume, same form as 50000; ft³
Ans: 64.92; ft³
